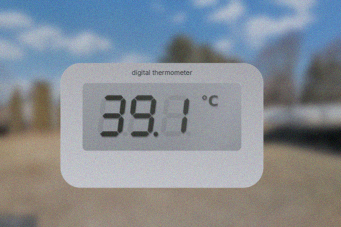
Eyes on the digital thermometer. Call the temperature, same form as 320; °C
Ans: 39.1; °C
